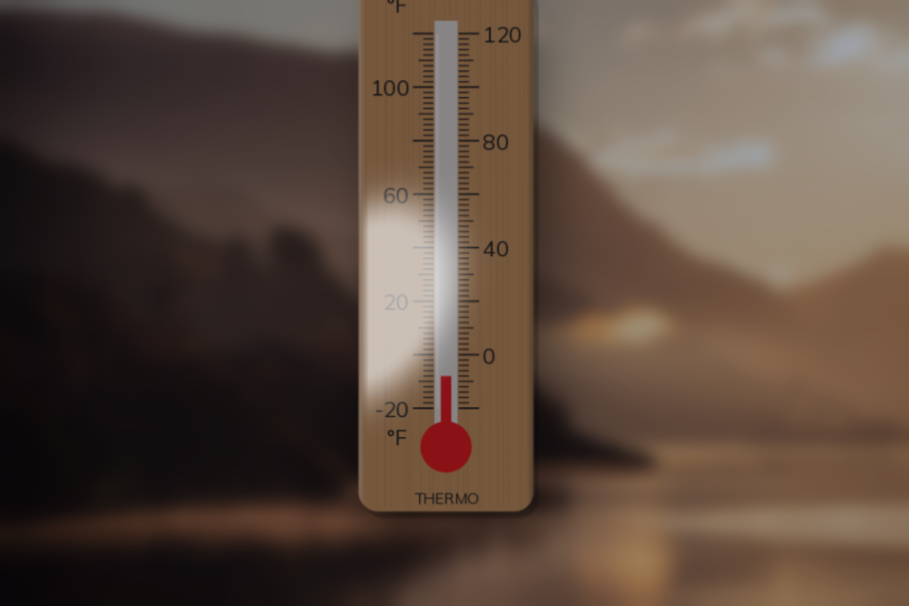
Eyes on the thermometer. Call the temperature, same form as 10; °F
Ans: -8; °F
